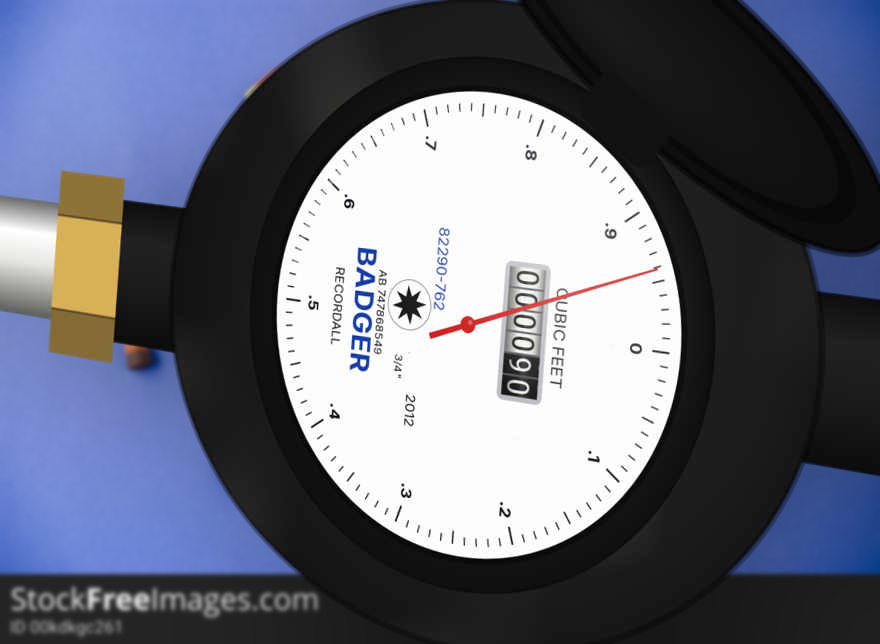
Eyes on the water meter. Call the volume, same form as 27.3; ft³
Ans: 89.94; ft³
